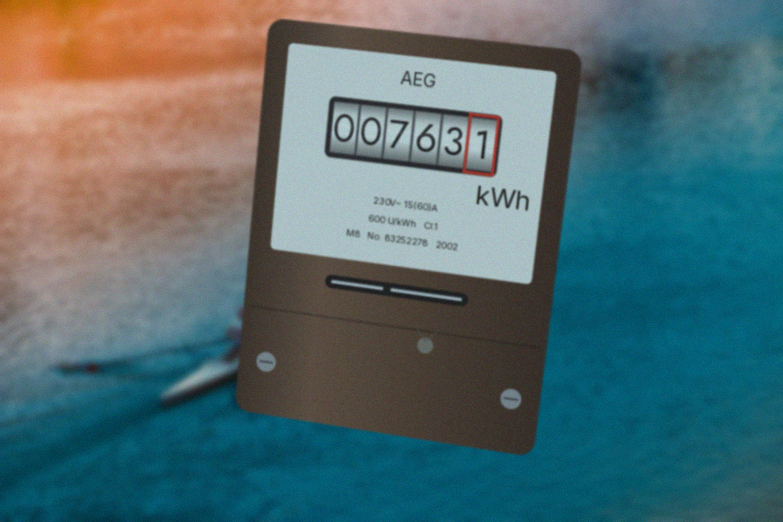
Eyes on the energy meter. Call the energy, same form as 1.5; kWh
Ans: 763.1; kWh
